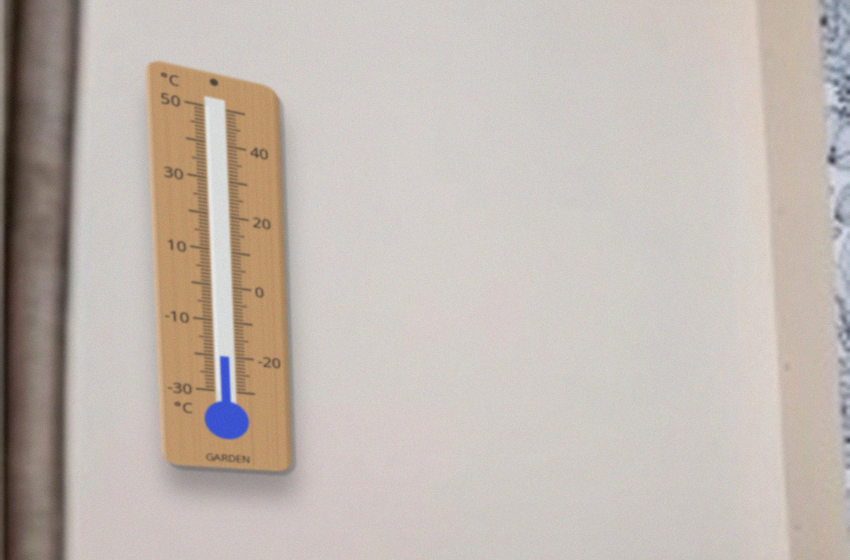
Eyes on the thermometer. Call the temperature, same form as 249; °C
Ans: -20; °C
